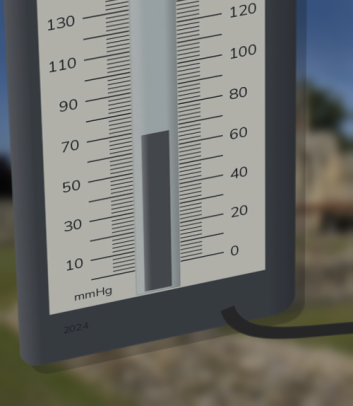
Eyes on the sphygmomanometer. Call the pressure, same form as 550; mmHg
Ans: 68; mmHg
